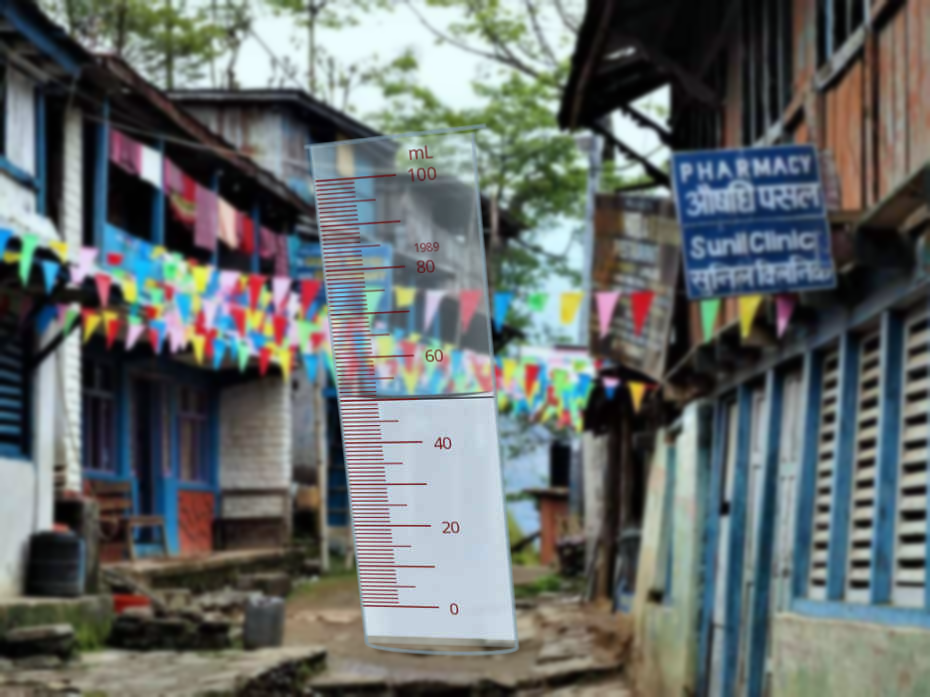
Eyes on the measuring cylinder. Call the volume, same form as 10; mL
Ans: 50; mL
